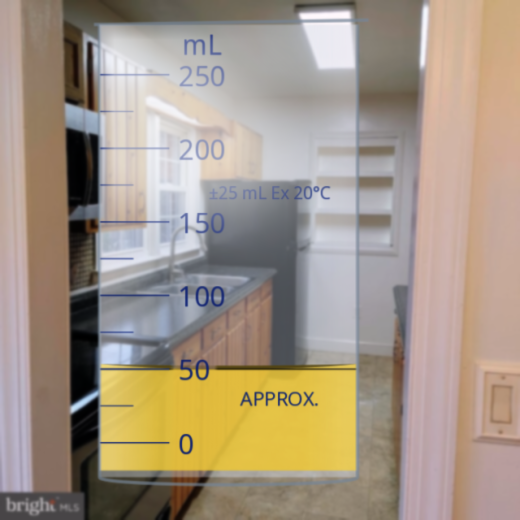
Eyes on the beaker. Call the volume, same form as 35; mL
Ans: 50; mL
